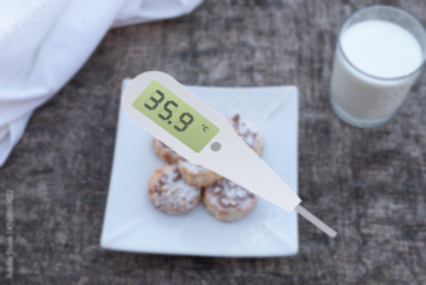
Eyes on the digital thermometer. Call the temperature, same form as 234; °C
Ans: 35.9; °C
